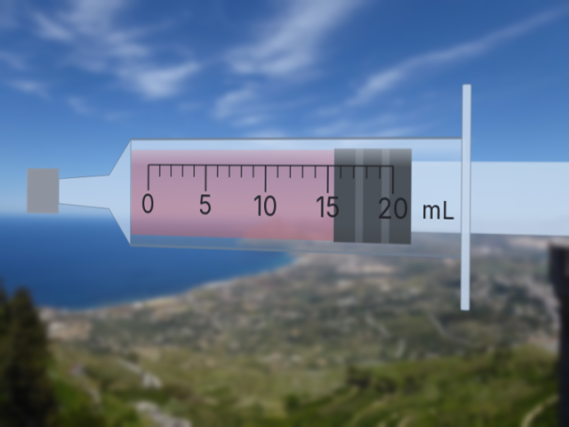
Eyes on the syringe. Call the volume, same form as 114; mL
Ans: 15.5; mL
